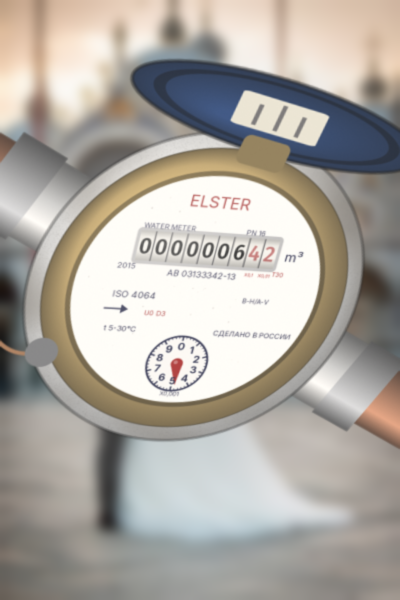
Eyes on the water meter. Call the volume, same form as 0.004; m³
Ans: 6.424; m³
